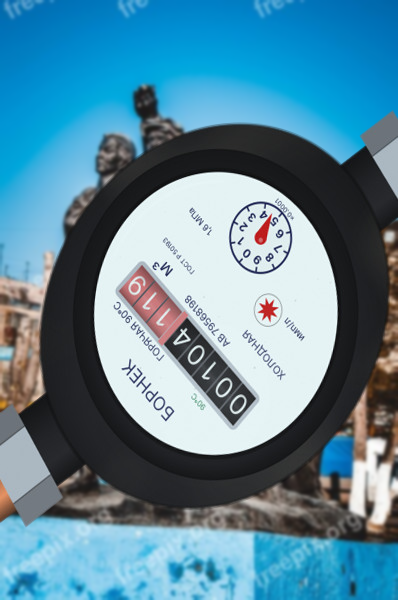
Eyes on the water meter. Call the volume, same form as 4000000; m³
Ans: 104.1194; m³
